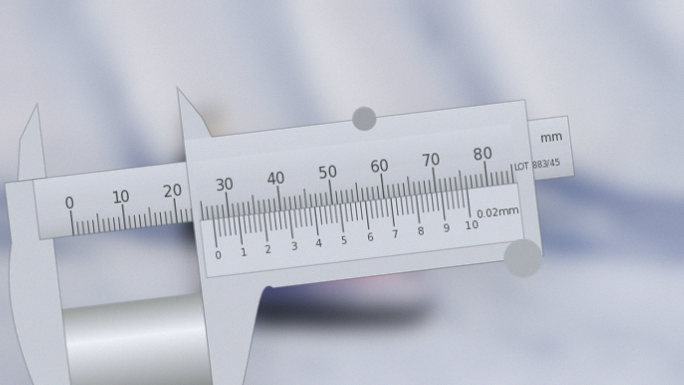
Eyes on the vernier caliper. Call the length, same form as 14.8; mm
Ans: 27.0; mm
